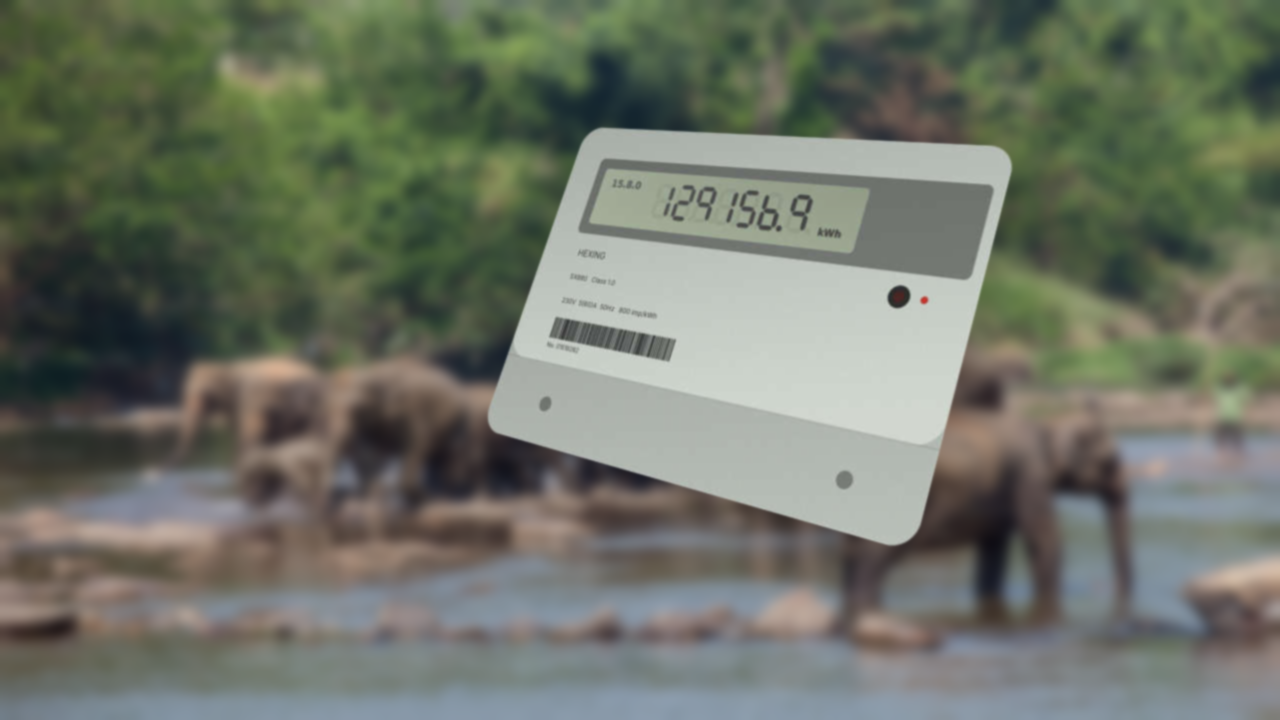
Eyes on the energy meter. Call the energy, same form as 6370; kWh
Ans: 129156.9; kWh
